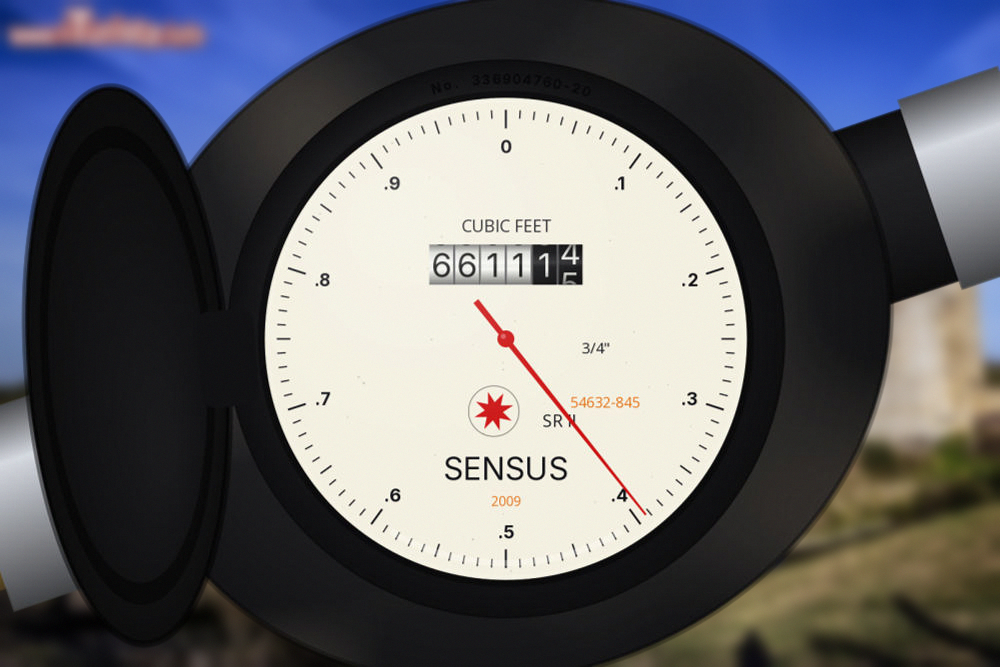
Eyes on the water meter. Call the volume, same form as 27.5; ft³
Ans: 661114.39; ft³
